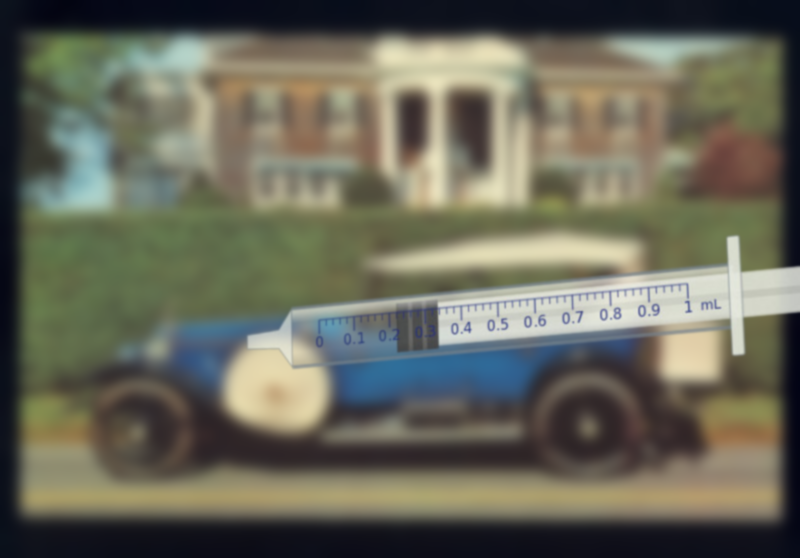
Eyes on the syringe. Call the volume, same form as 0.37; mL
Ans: 0.22; mL
